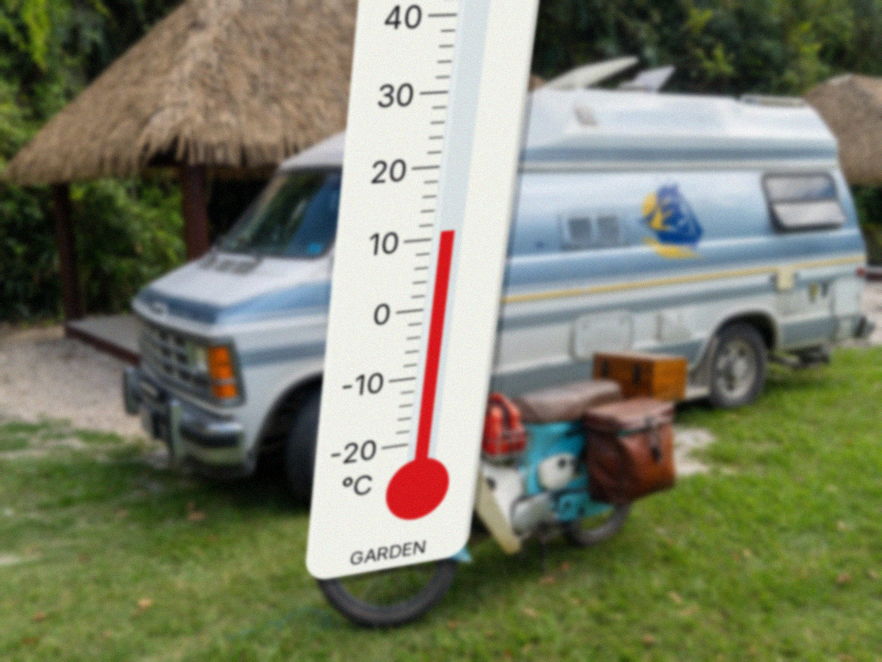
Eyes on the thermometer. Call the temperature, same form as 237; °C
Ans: 11; °C
